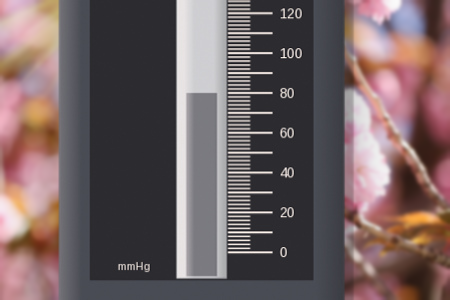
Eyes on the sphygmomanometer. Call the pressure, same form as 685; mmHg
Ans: 80; mmHg
